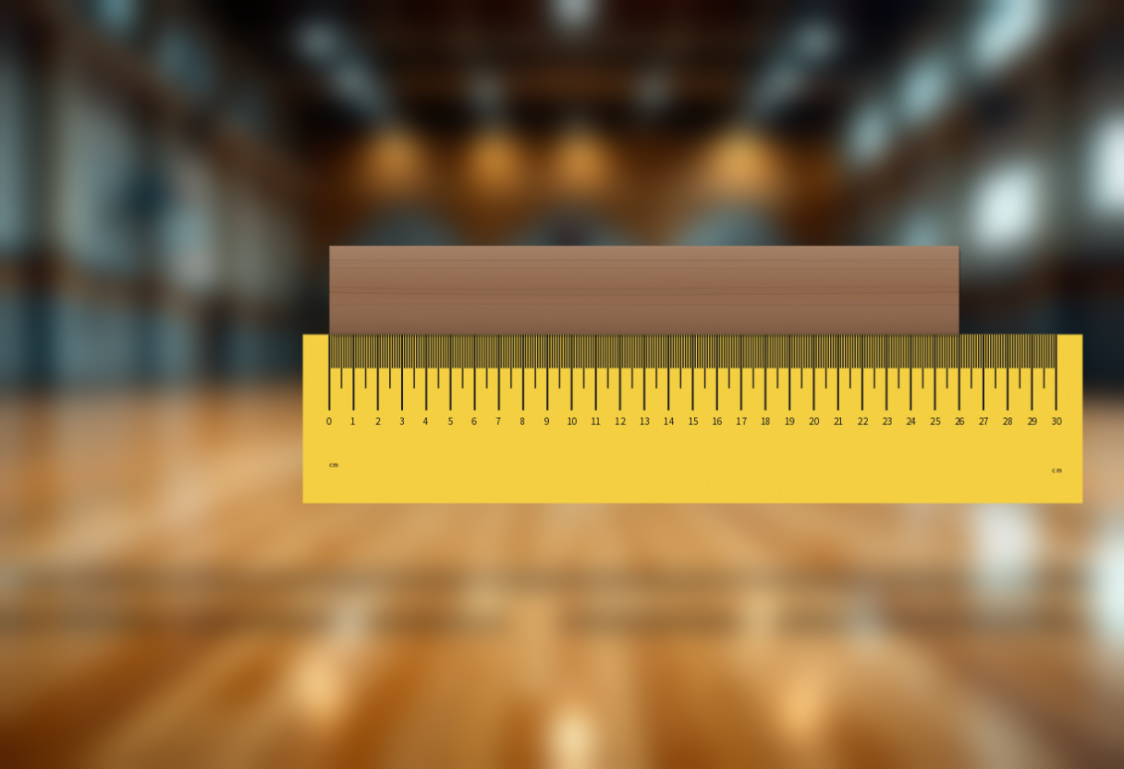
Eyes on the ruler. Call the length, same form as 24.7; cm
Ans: 26; cm
